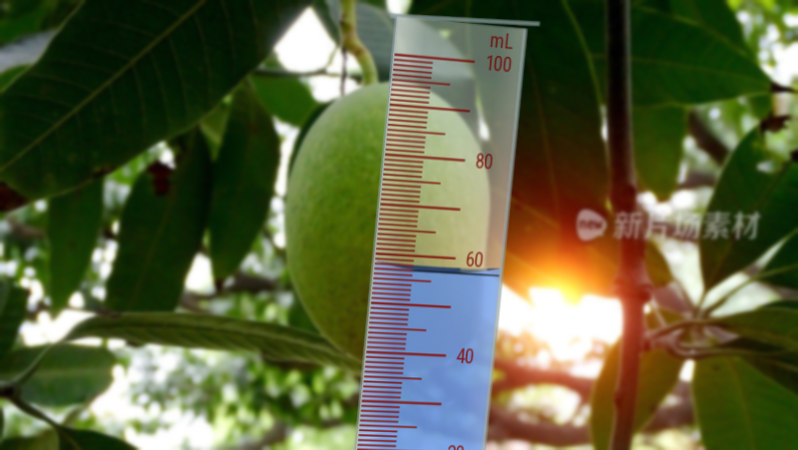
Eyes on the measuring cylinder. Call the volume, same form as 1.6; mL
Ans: 57; mL
